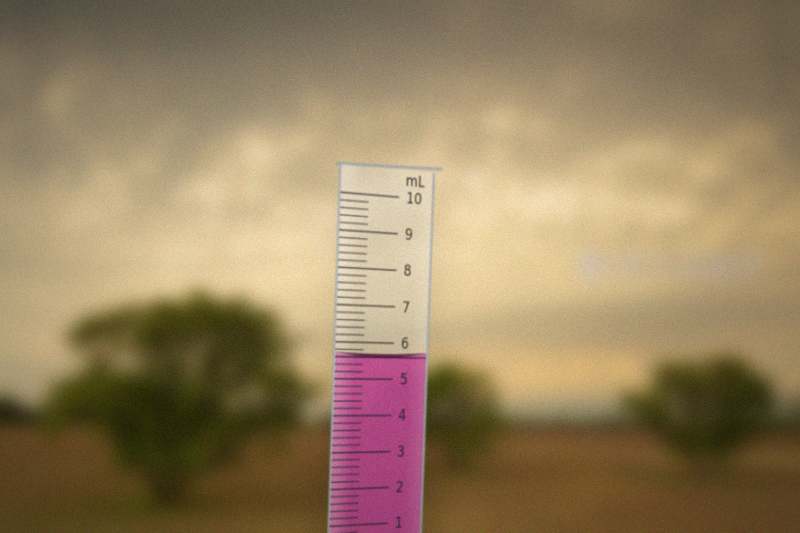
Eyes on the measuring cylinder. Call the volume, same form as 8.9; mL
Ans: 5.6; mL
